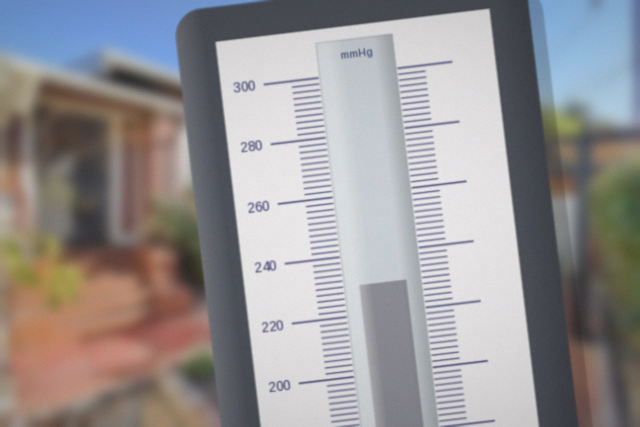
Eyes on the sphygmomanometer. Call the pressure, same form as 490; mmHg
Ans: 230; mmHg
